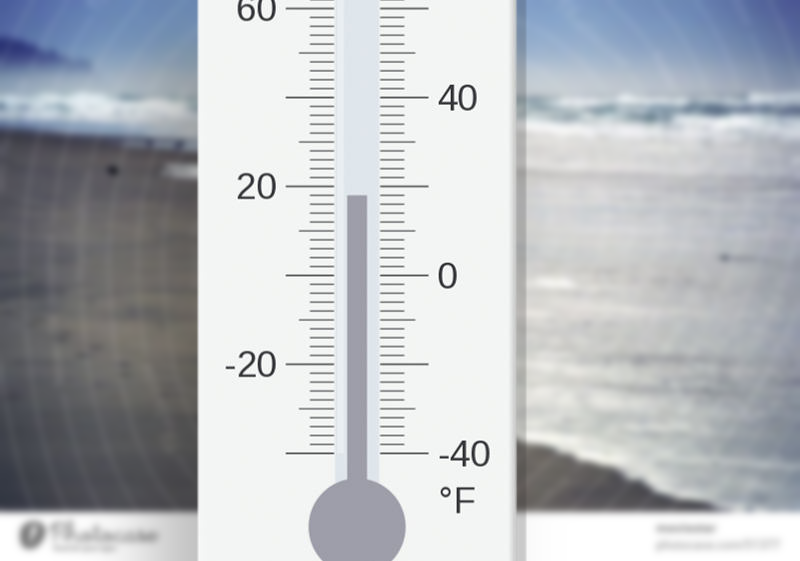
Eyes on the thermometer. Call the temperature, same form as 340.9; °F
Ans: 18; °F
